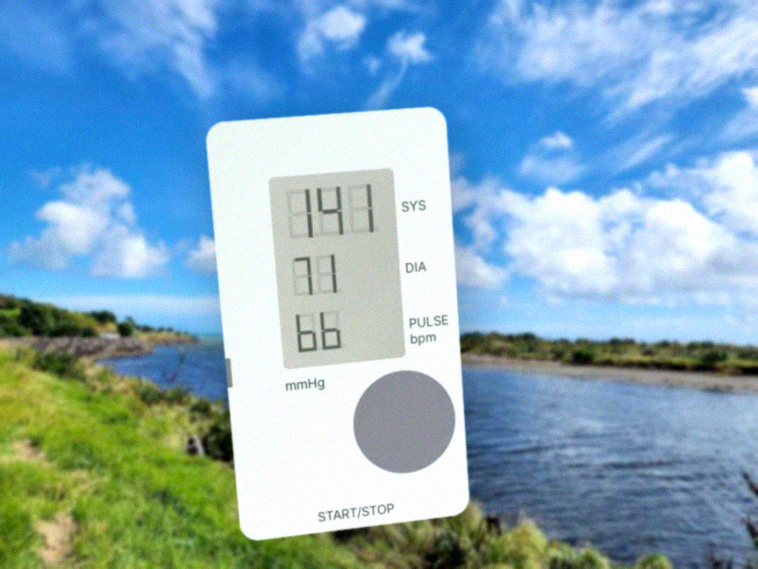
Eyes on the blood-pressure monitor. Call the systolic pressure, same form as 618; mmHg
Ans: 141; mmHg
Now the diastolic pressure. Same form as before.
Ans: 71; mmHg
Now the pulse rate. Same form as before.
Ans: 66; bpm
